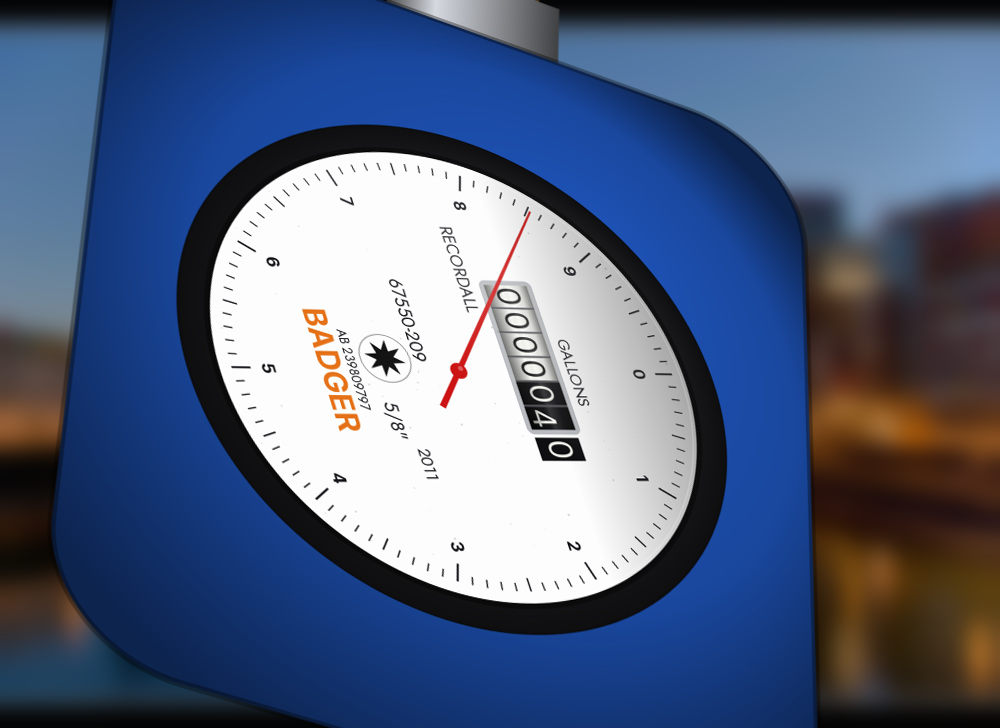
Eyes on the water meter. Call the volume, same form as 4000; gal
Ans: 38.5; gal
